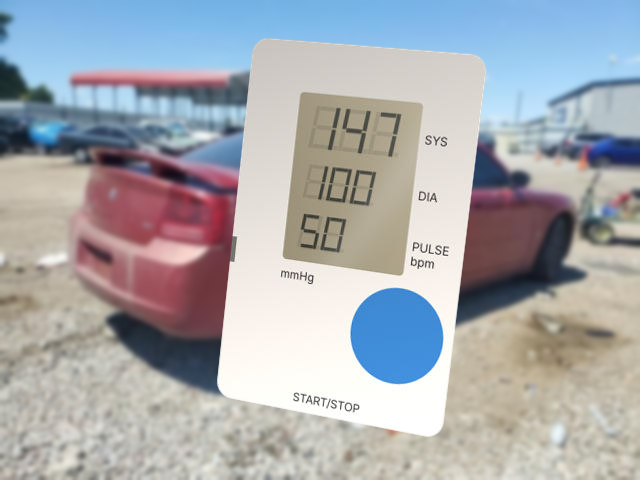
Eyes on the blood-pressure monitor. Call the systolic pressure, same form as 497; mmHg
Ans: 147; mmHg
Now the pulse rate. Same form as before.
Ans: 50; bpm
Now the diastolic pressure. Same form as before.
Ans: 100; mmHg
